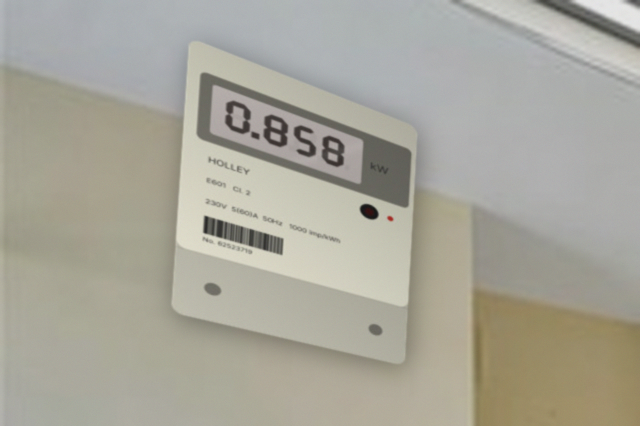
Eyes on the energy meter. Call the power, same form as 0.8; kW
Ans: 0.858; kW
